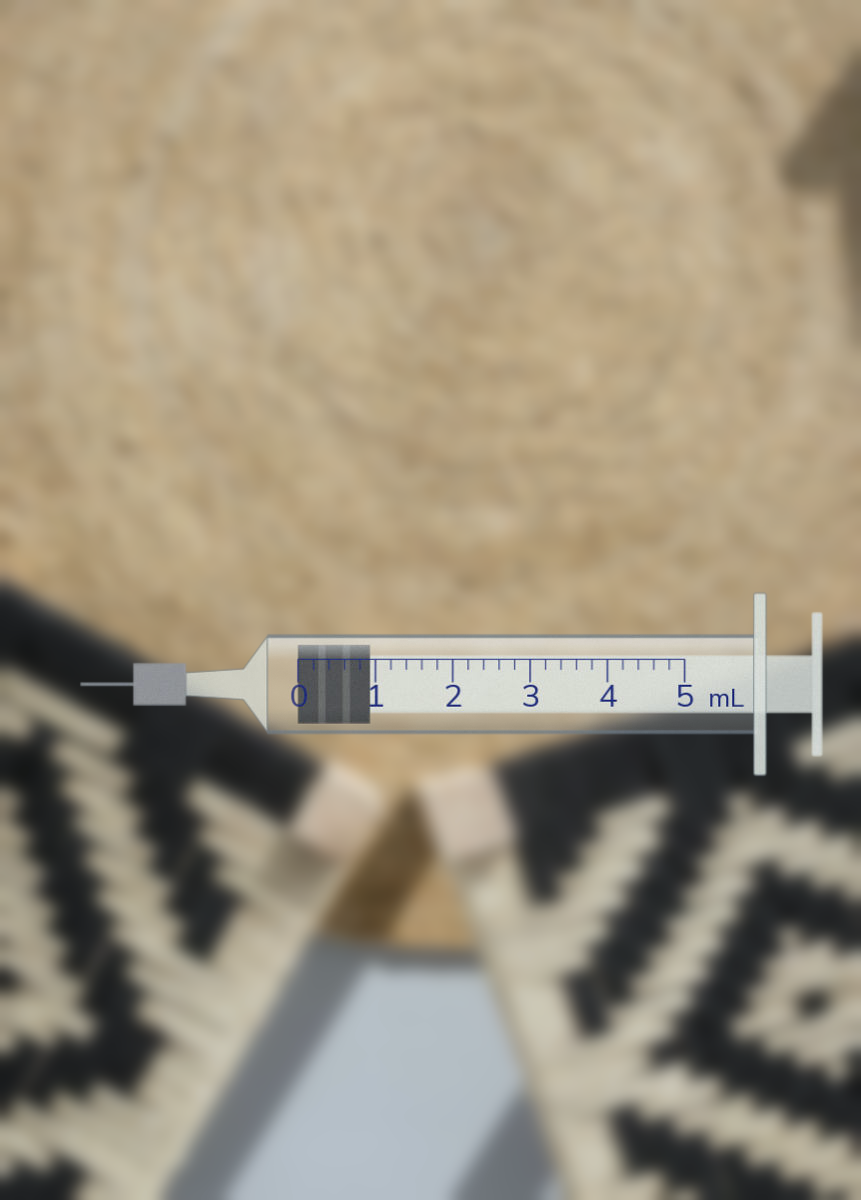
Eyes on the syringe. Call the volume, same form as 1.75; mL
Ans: 0; mL
